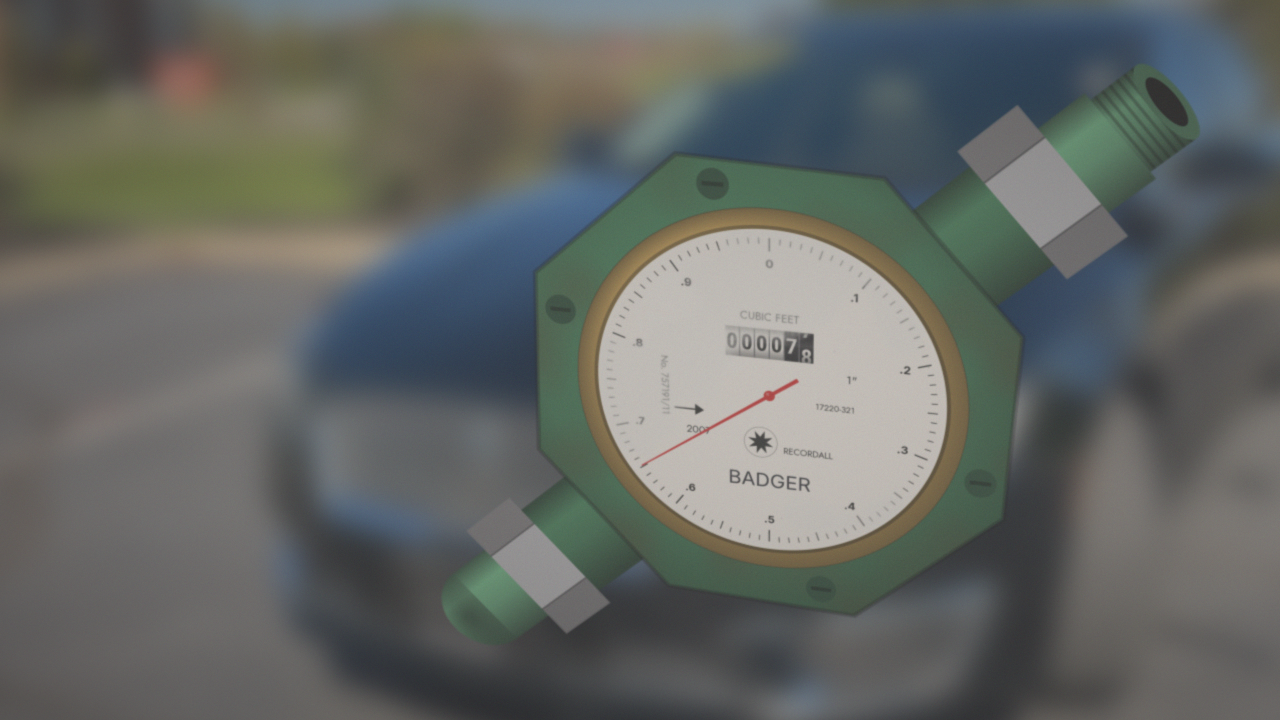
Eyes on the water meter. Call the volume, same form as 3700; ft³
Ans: 77.65; ft³
